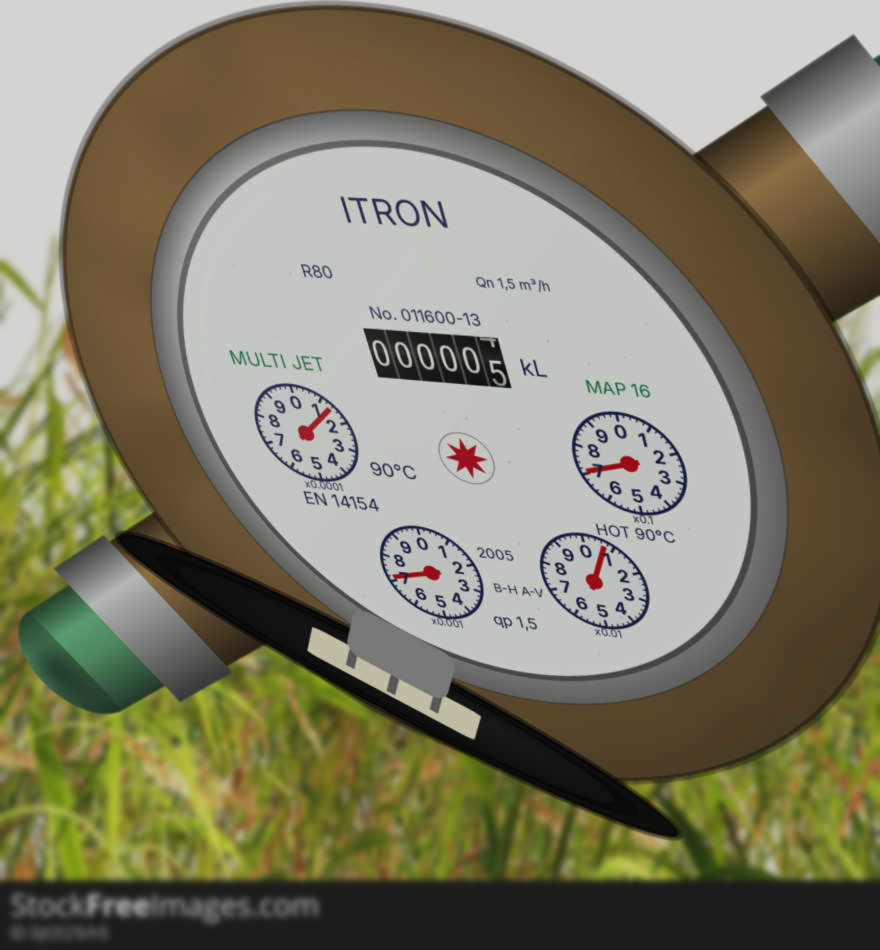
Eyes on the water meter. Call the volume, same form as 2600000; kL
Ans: 4.7071; kL
